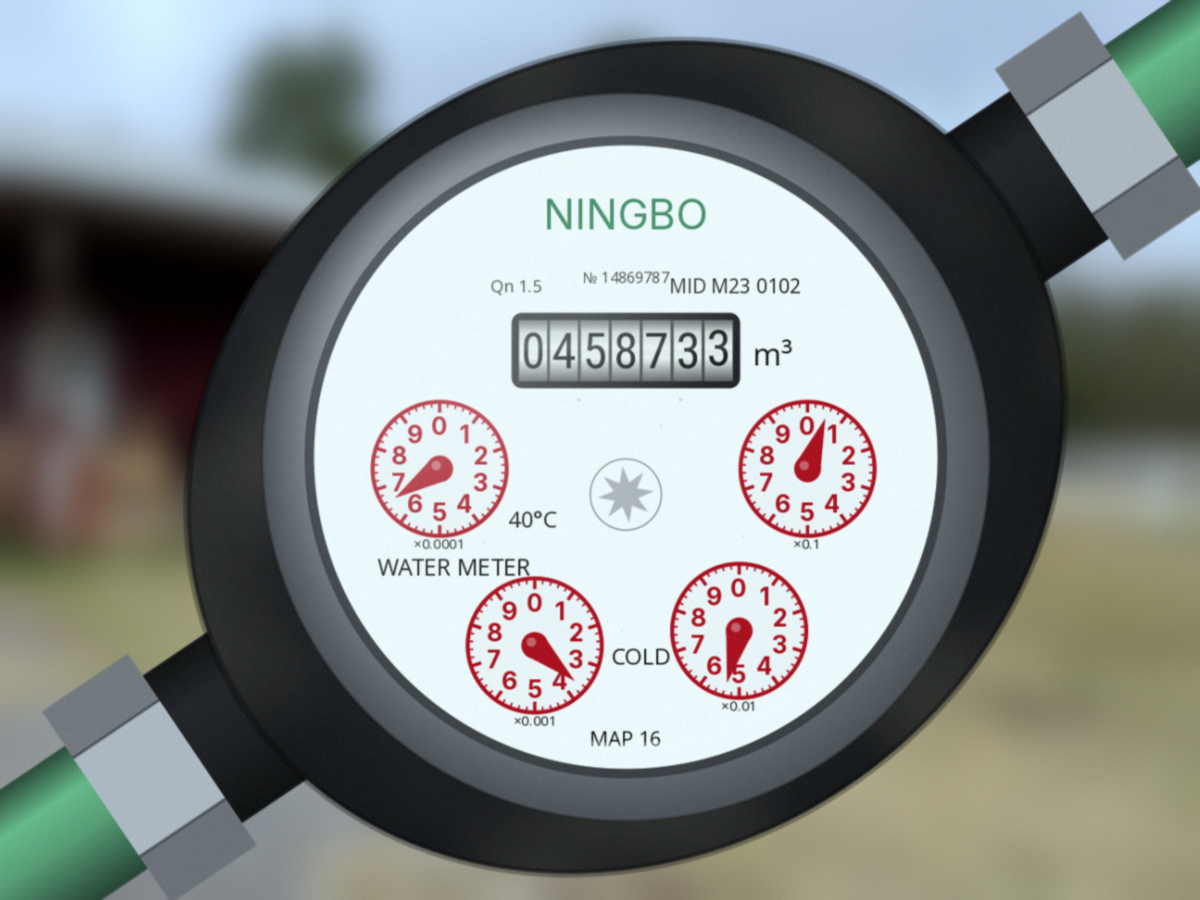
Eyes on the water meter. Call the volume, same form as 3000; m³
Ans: 458733.0536; m³
